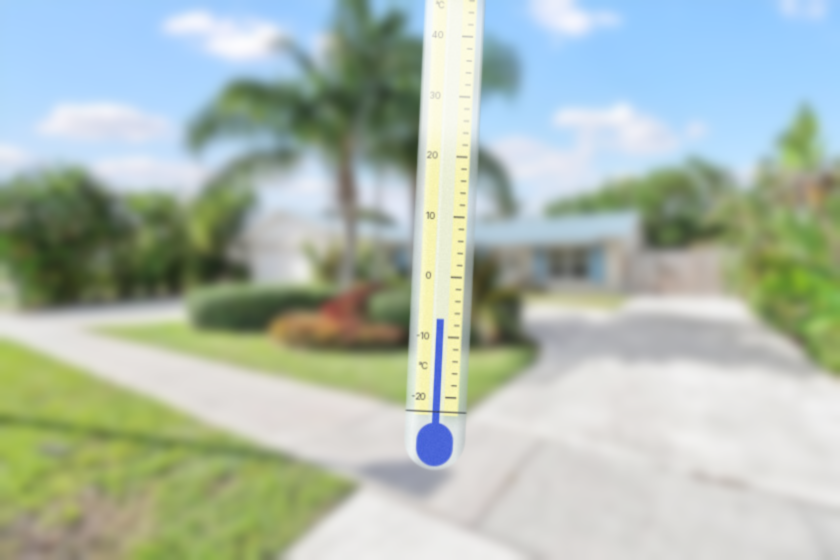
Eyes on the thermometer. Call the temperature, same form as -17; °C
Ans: -7; °C
